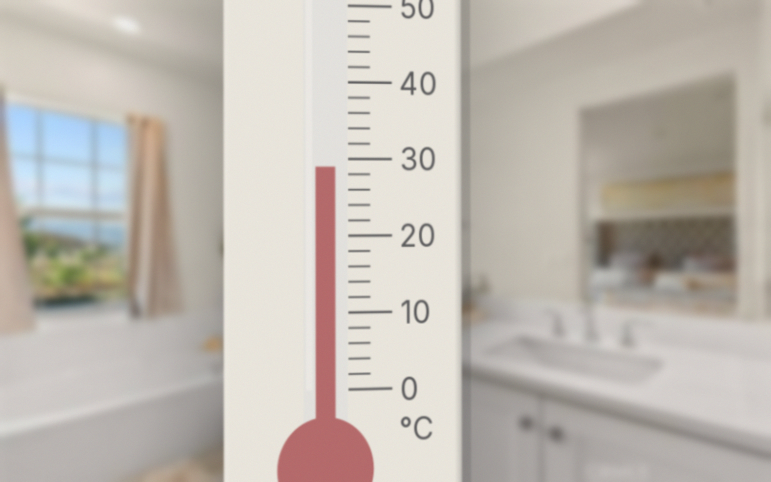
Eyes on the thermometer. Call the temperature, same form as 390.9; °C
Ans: 29; °C
